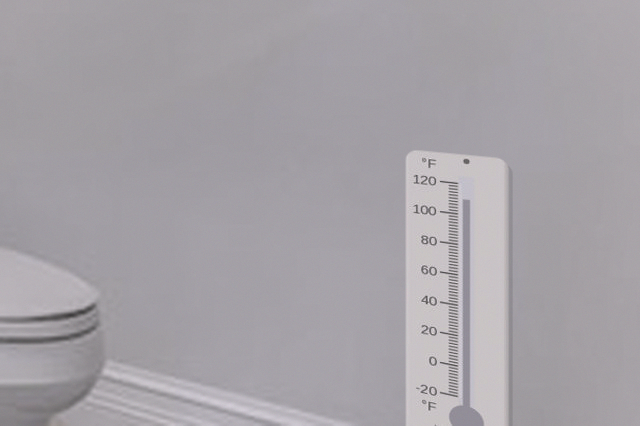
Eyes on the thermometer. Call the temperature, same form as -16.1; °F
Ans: 110; °F
